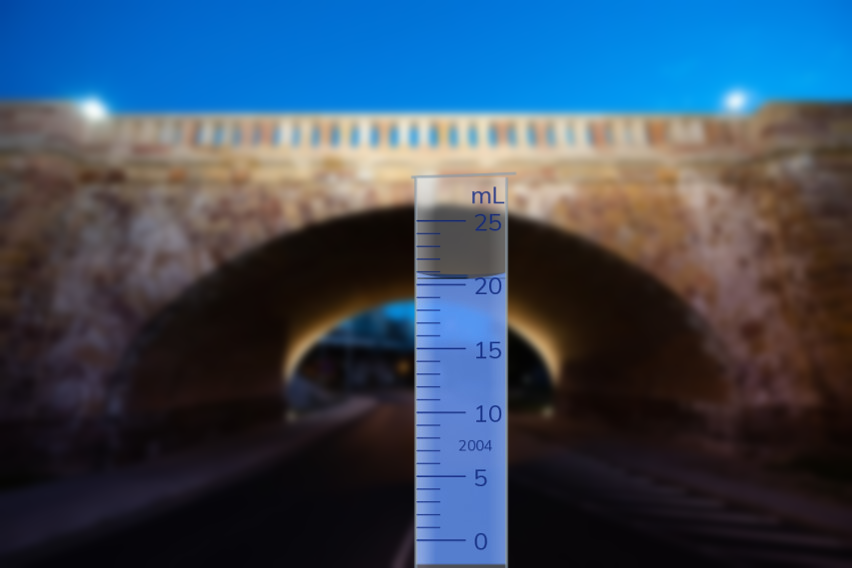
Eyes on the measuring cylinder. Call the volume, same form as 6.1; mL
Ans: 20.5; mL
